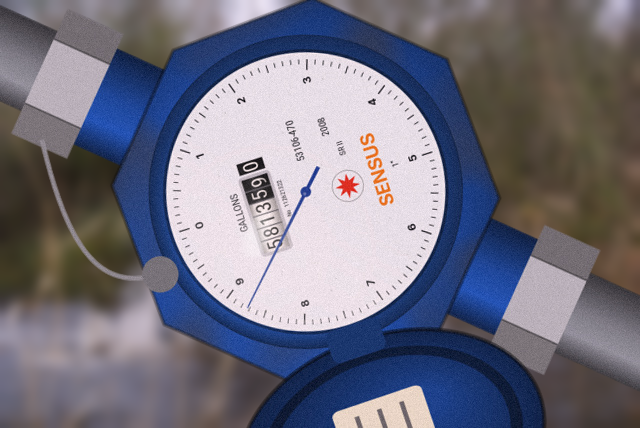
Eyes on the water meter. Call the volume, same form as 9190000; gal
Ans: 5813588.7; gal
